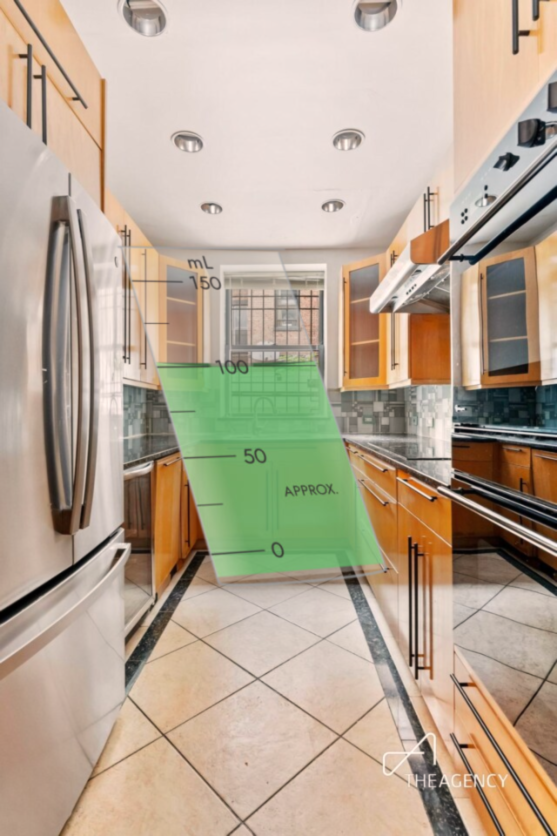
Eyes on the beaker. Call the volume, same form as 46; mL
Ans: 100; mL
